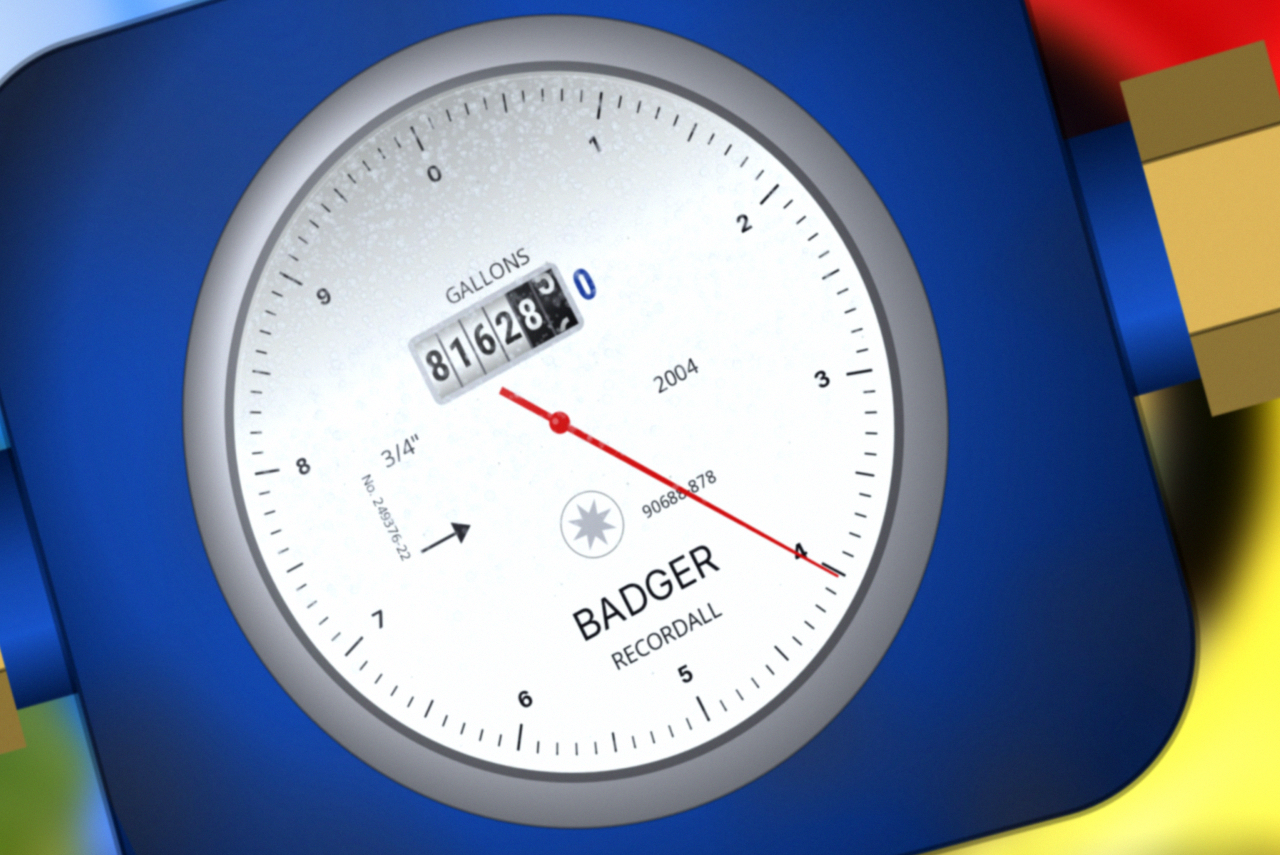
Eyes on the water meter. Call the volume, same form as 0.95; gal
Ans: 8162854.0; gal
